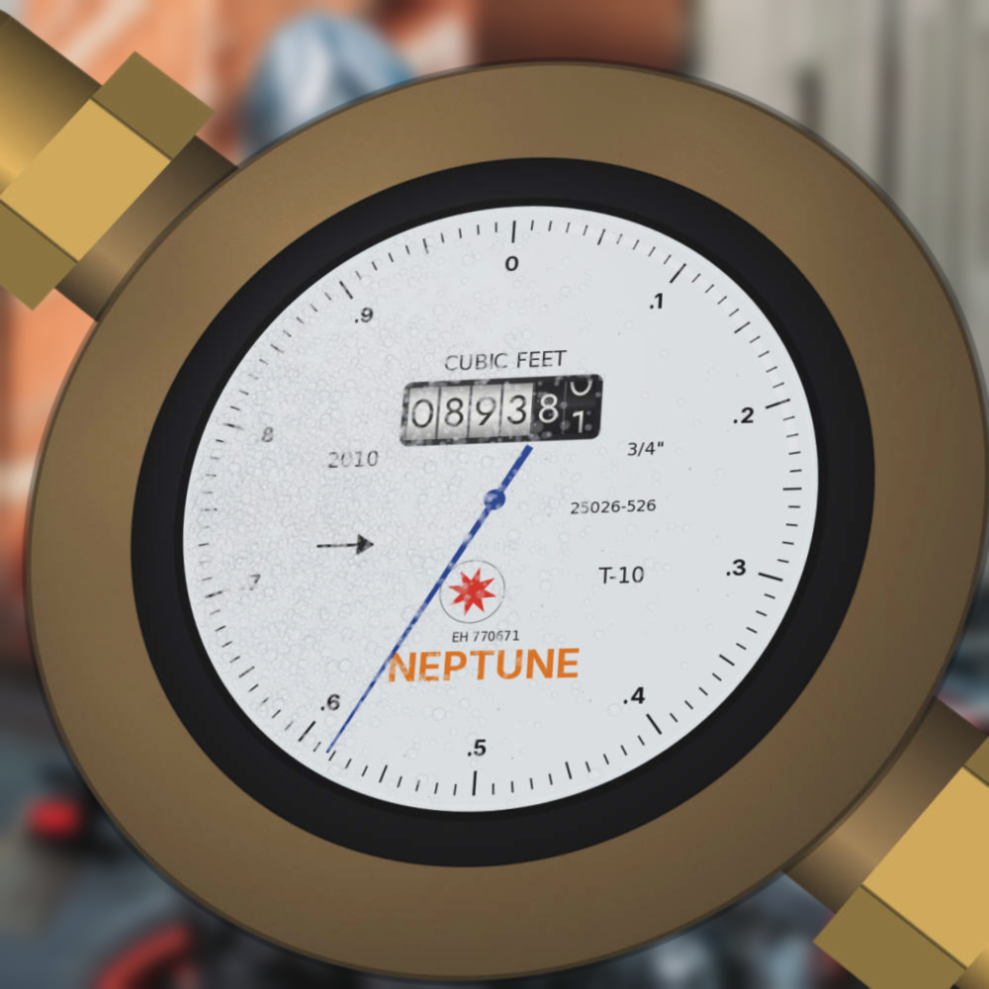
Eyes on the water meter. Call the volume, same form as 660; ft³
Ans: 89380.58; ft³
